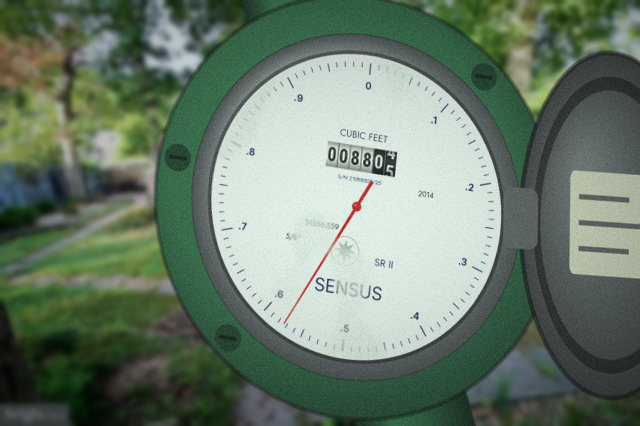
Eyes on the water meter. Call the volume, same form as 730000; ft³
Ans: 8804.57; ft³
